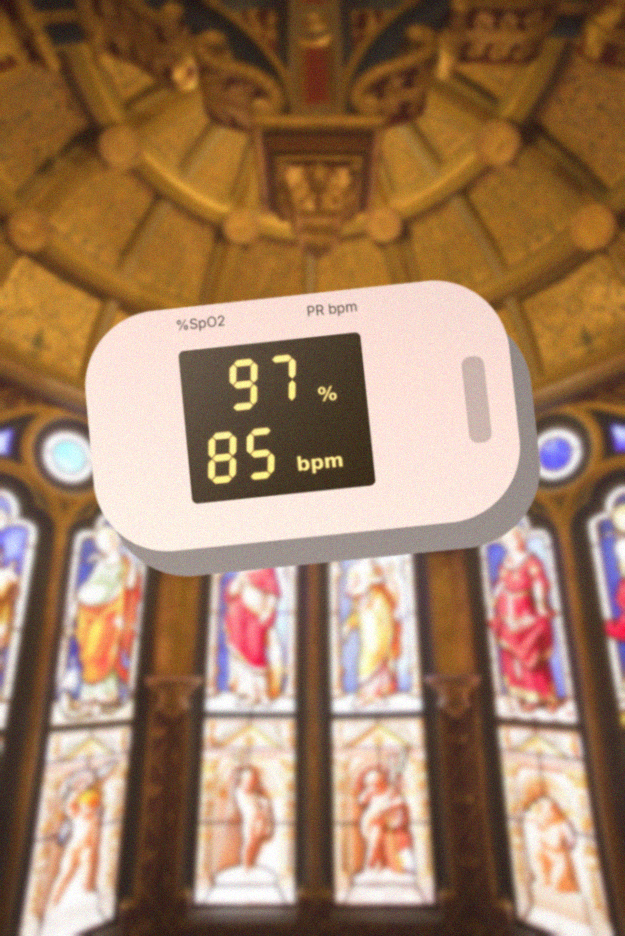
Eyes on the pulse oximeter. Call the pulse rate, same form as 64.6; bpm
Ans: 85; bpm
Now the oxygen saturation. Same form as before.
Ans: 97; %
